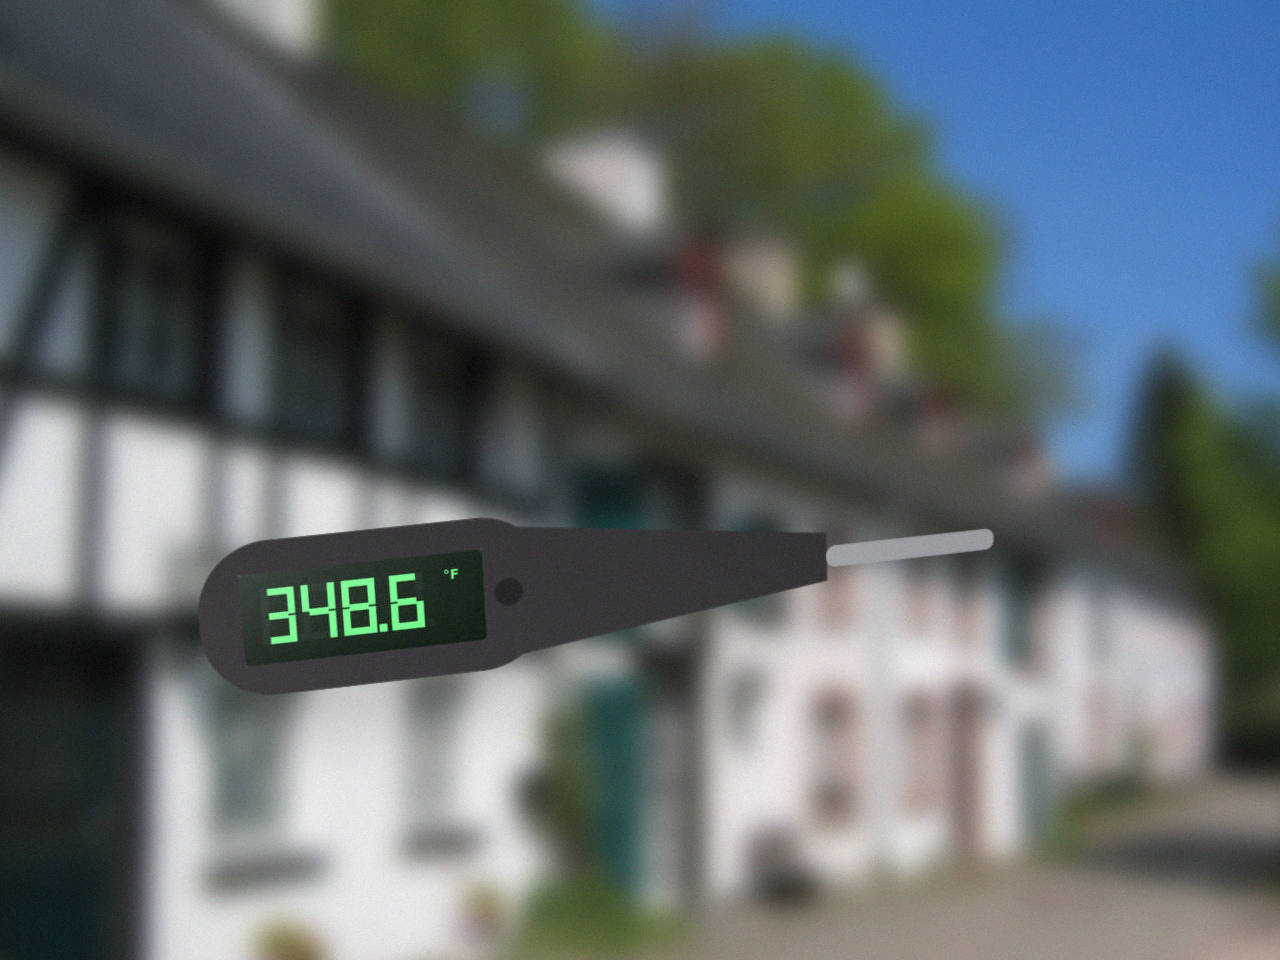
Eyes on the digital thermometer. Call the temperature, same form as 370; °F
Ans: 348.6; °F
